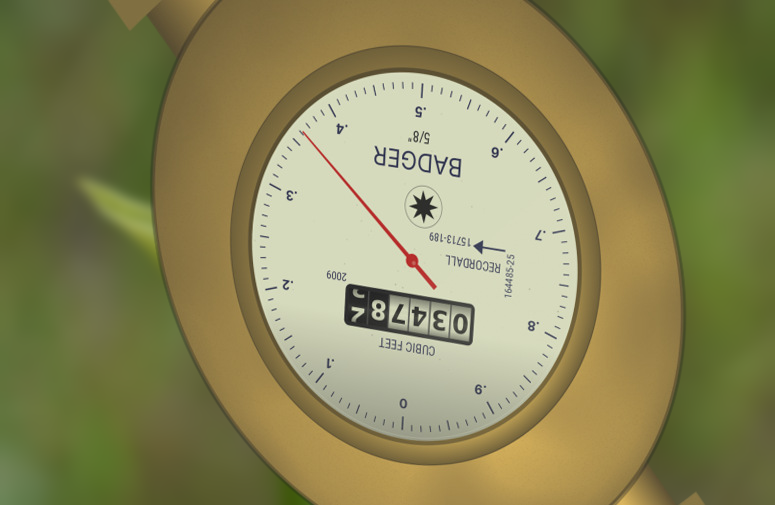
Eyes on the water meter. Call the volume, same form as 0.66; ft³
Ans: 34782.36; ft³
